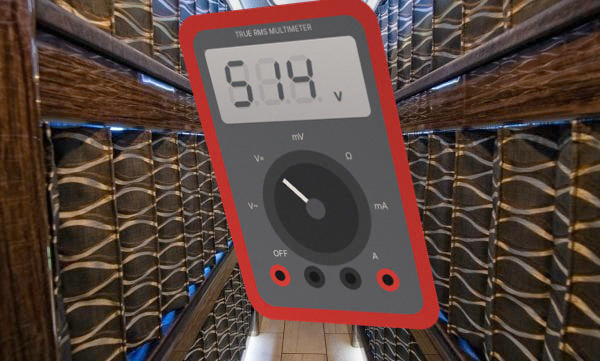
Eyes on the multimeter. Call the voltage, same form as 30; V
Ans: 514; V
